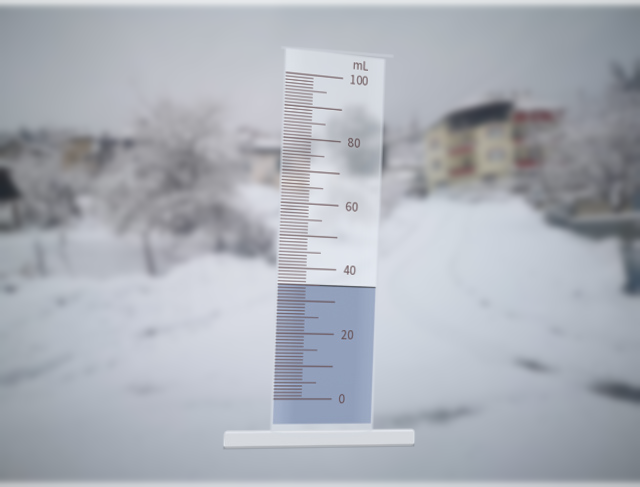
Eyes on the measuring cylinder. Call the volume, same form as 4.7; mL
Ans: 35; mL
